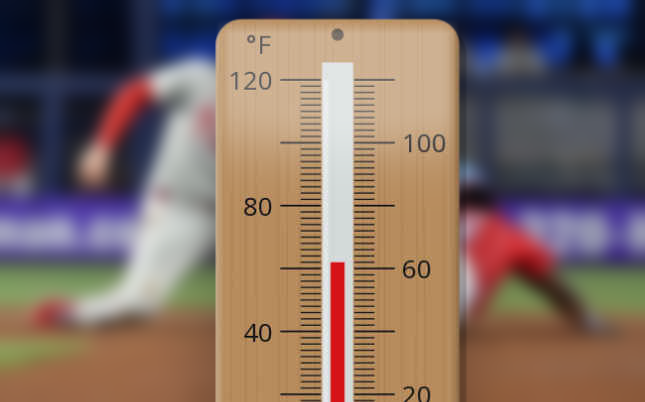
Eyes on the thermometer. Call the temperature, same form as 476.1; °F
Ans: 62; °F
